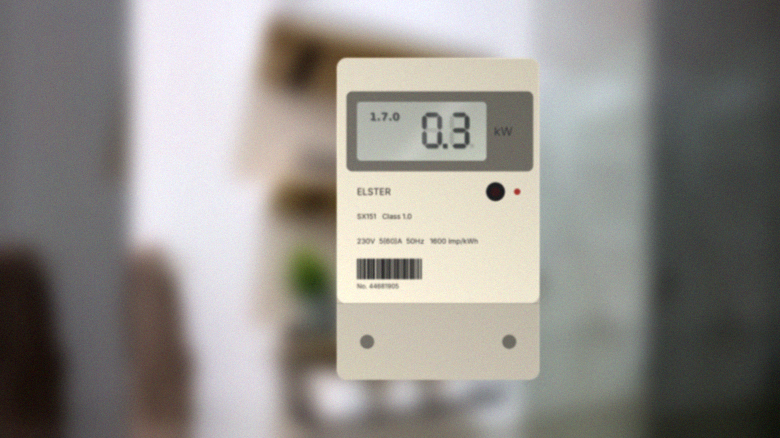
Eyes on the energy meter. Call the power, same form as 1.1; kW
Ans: 0.3; kW
